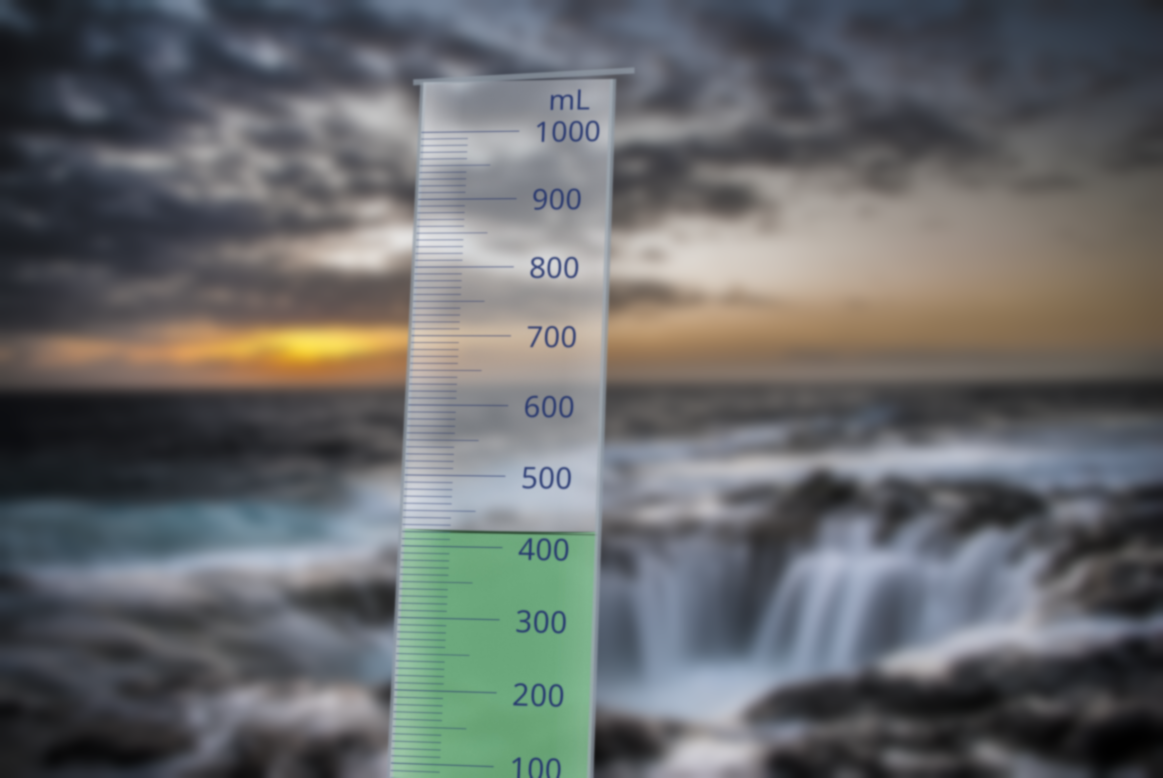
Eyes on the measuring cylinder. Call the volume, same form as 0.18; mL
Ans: 420; mL
